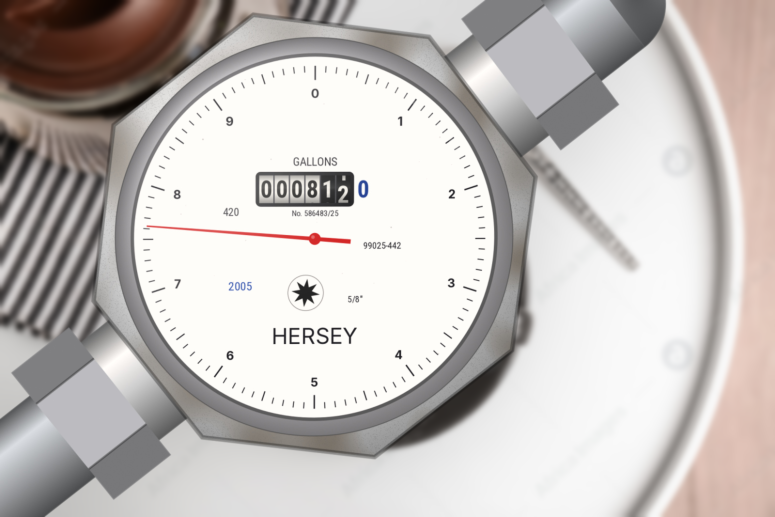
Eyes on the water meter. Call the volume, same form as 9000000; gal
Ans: 8117.6; gal
